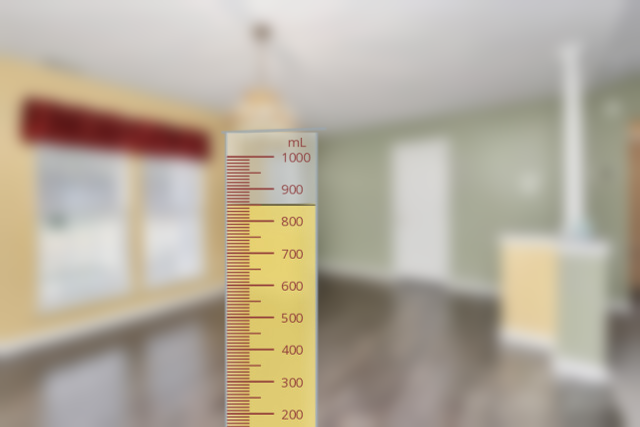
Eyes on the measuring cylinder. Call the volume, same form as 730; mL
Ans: 850; mL
